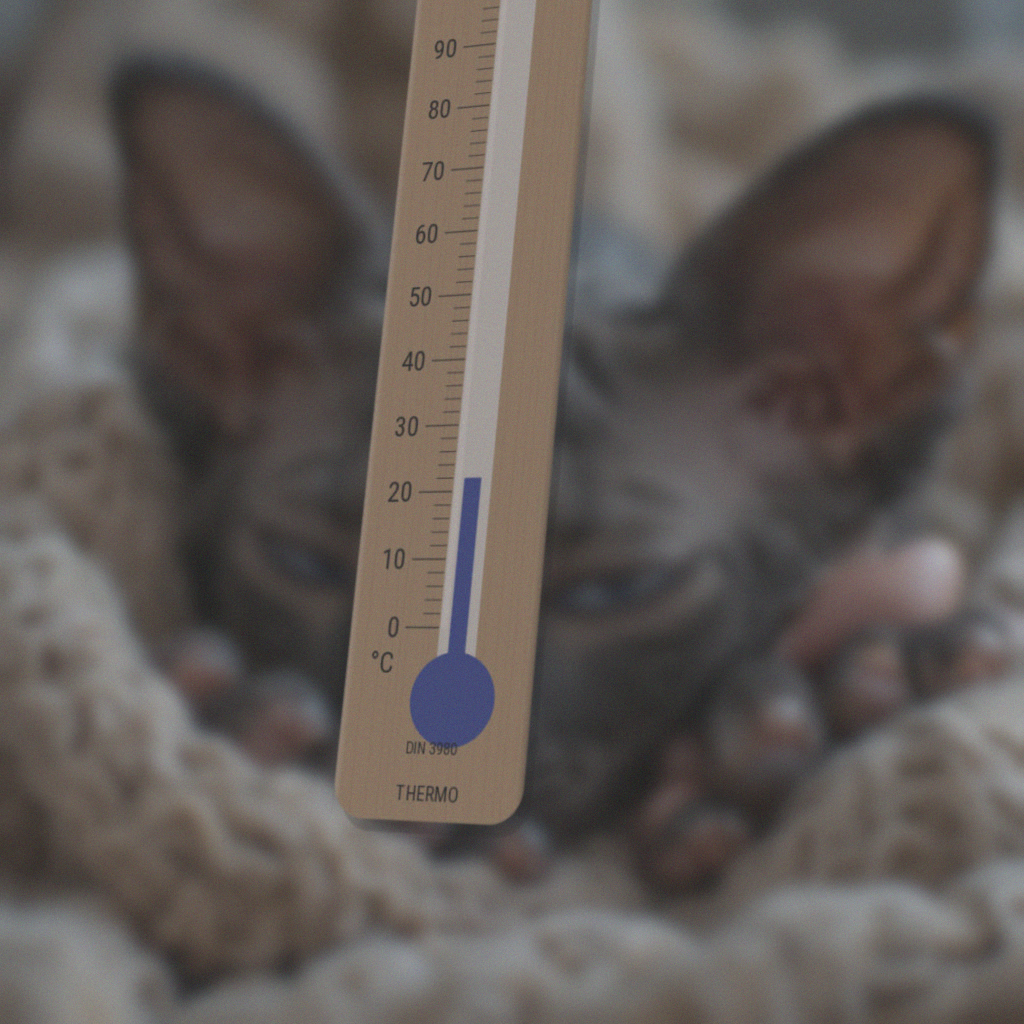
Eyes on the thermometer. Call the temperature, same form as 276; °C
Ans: 22; °C
